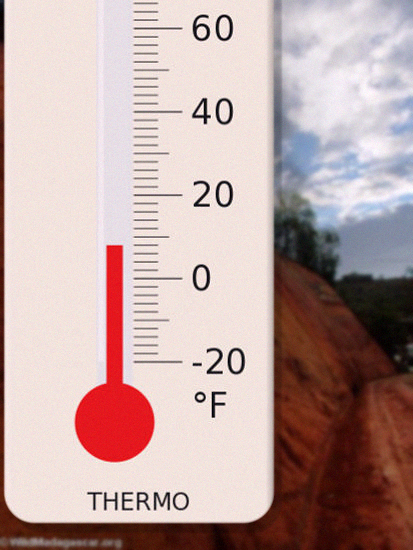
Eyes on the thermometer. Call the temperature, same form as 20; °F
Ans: 8; °F
